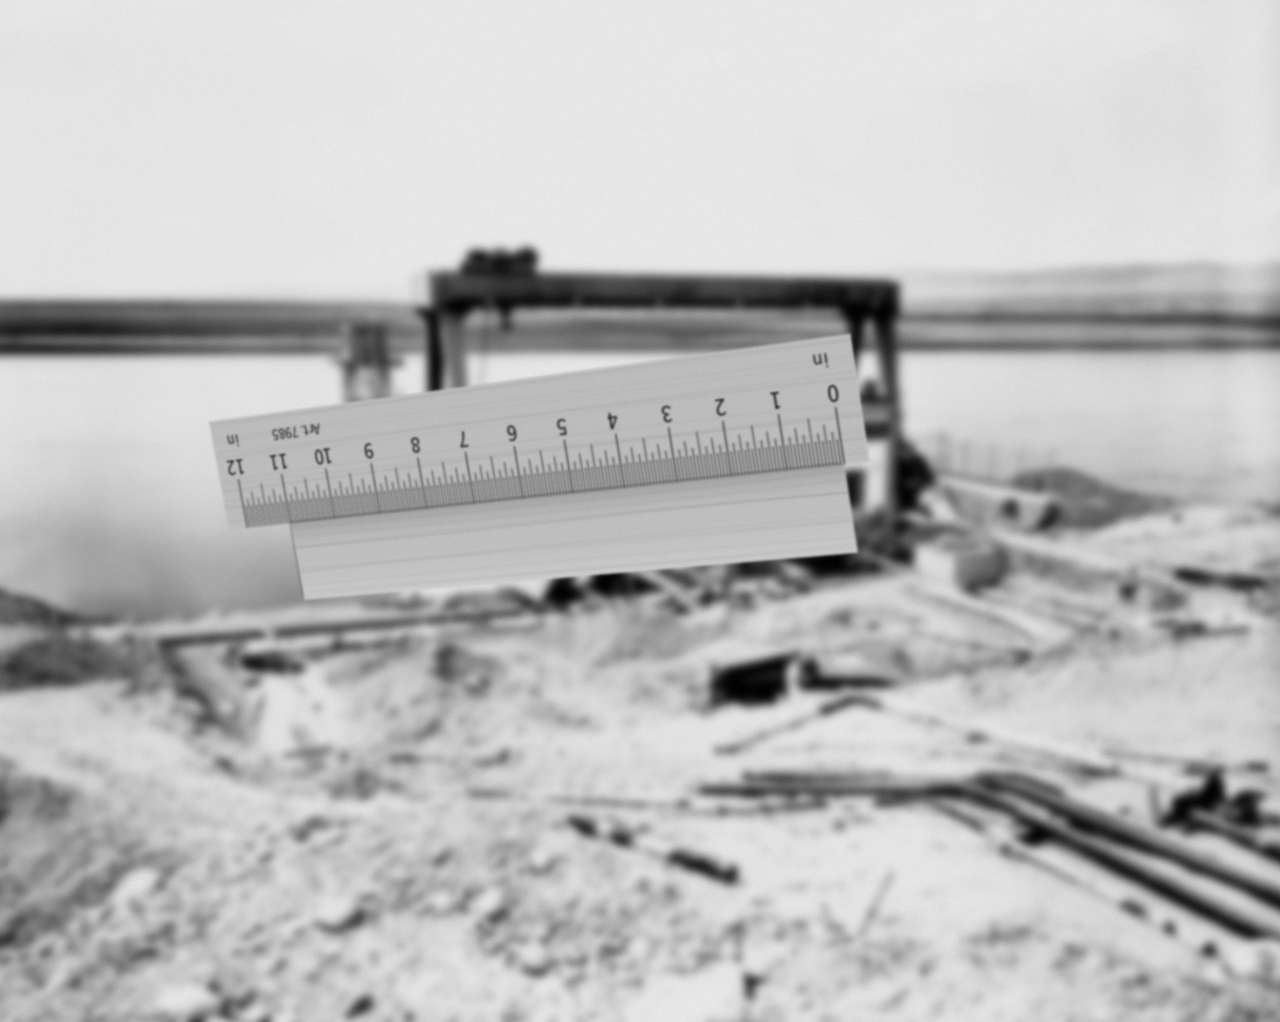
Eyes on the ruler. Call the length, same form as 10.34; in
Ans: 11; in
